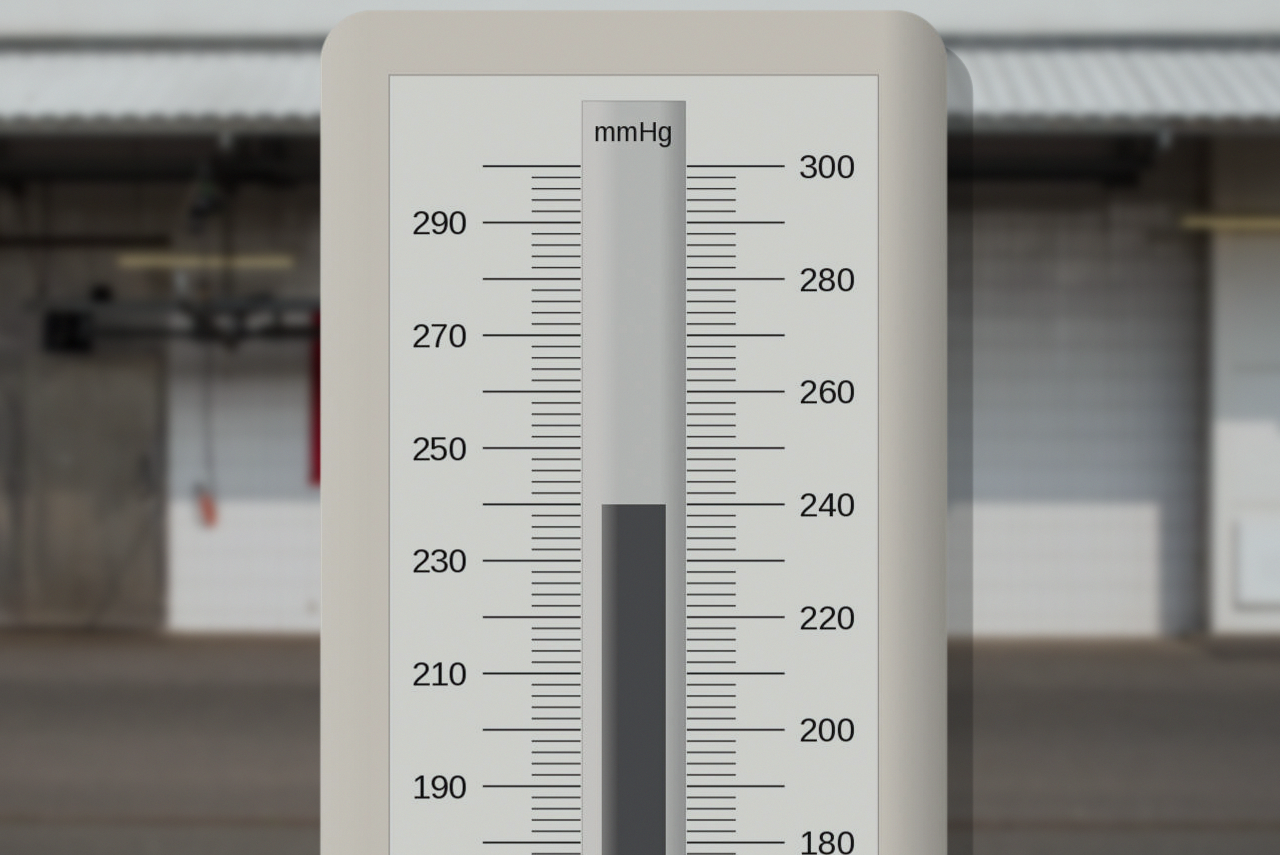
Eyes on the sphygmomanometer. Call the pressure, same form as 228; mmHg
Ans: 240; mmHg
